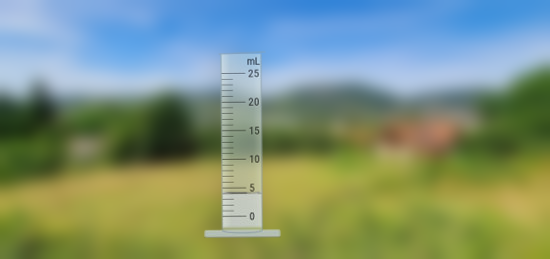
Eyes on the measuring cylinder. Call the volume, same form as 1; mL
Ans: 4; mL
